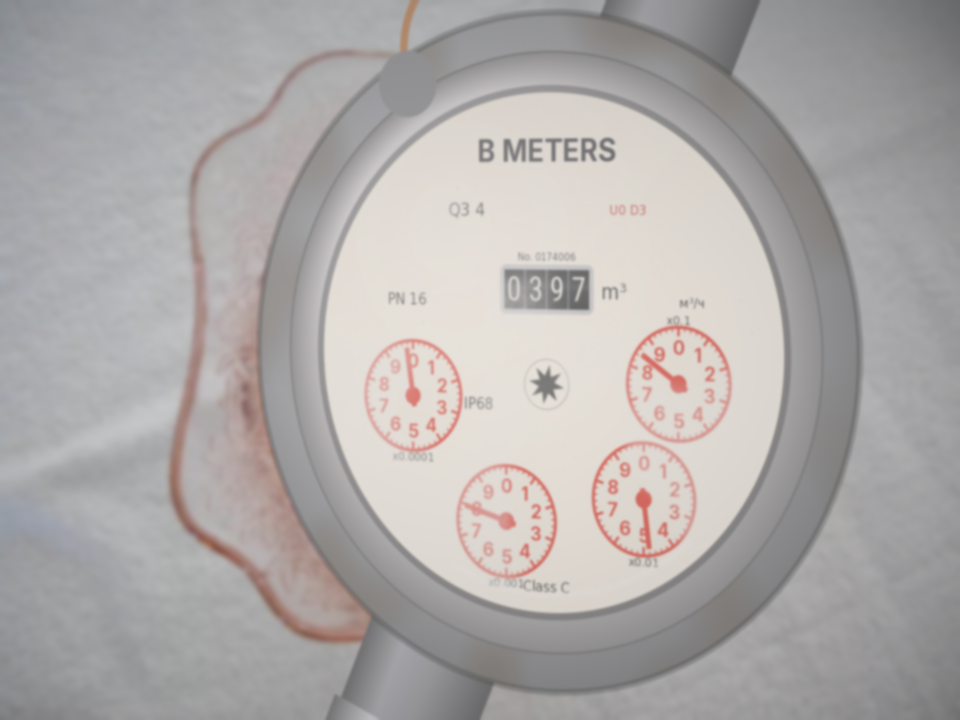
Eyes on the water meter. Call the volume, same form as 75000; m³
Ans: 397.8479; m³
